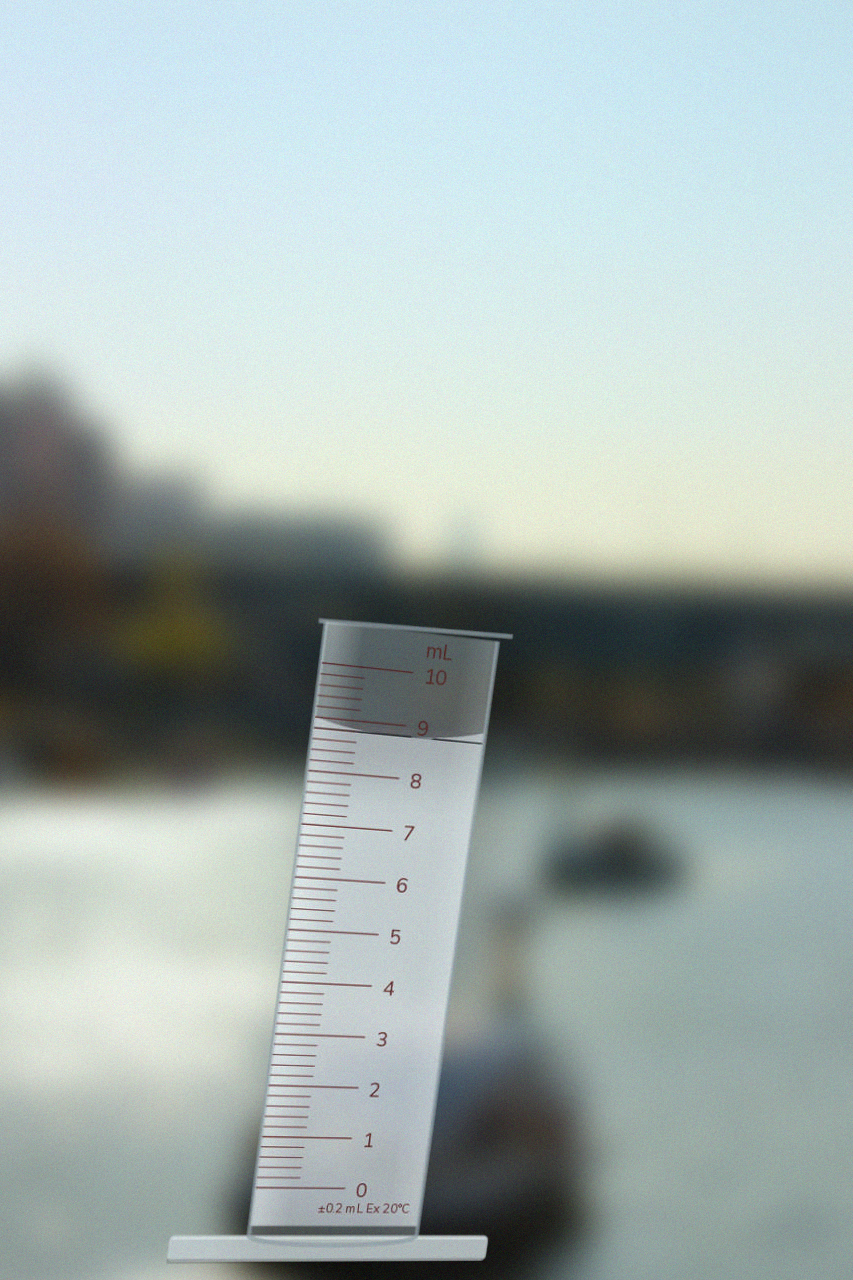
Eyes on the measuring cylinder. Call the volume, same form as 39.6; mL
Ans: 8.8; mL
